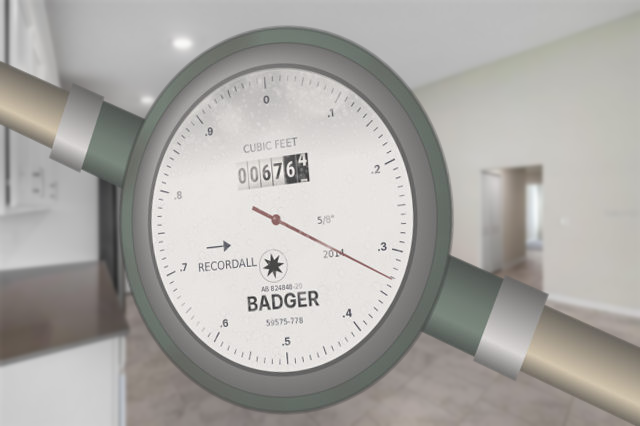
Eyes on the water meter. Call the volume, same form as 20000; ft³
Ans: 6764.33; ft³
